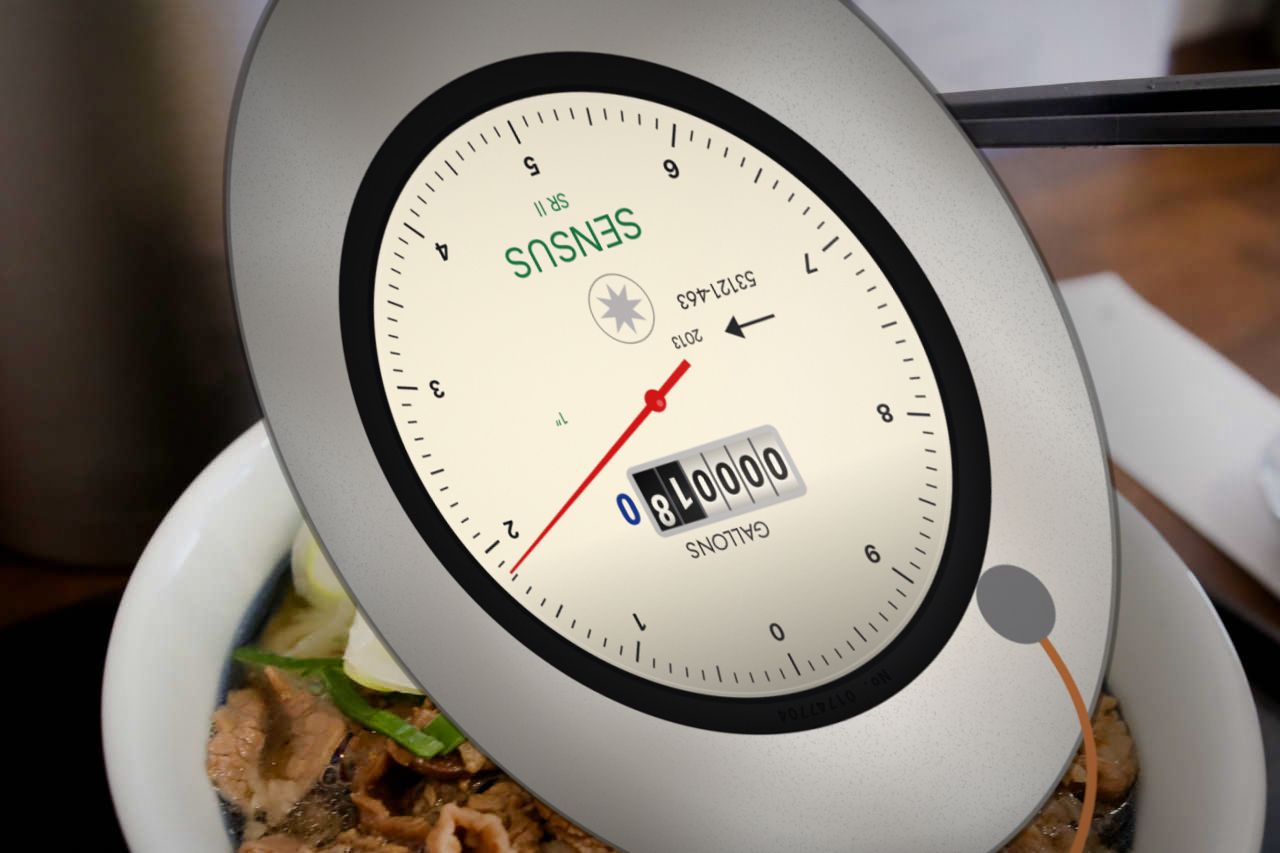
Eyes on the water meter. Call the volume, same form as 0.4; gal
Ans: 181.8; gal
